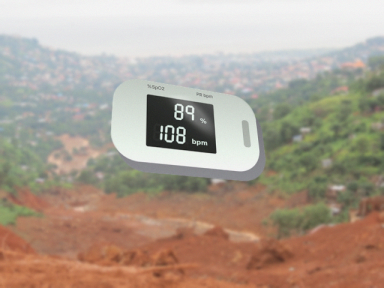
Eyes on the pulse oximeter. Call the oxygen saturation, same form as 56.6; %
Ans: 89; %
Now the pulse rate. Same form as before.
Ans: 108; bpm
